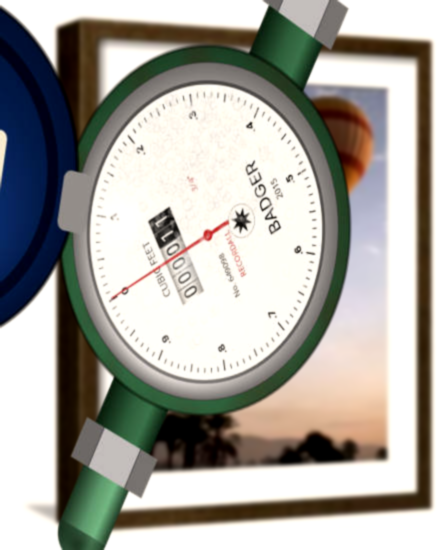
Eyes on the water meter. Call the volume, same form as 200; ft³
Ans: 11.00; ft³
